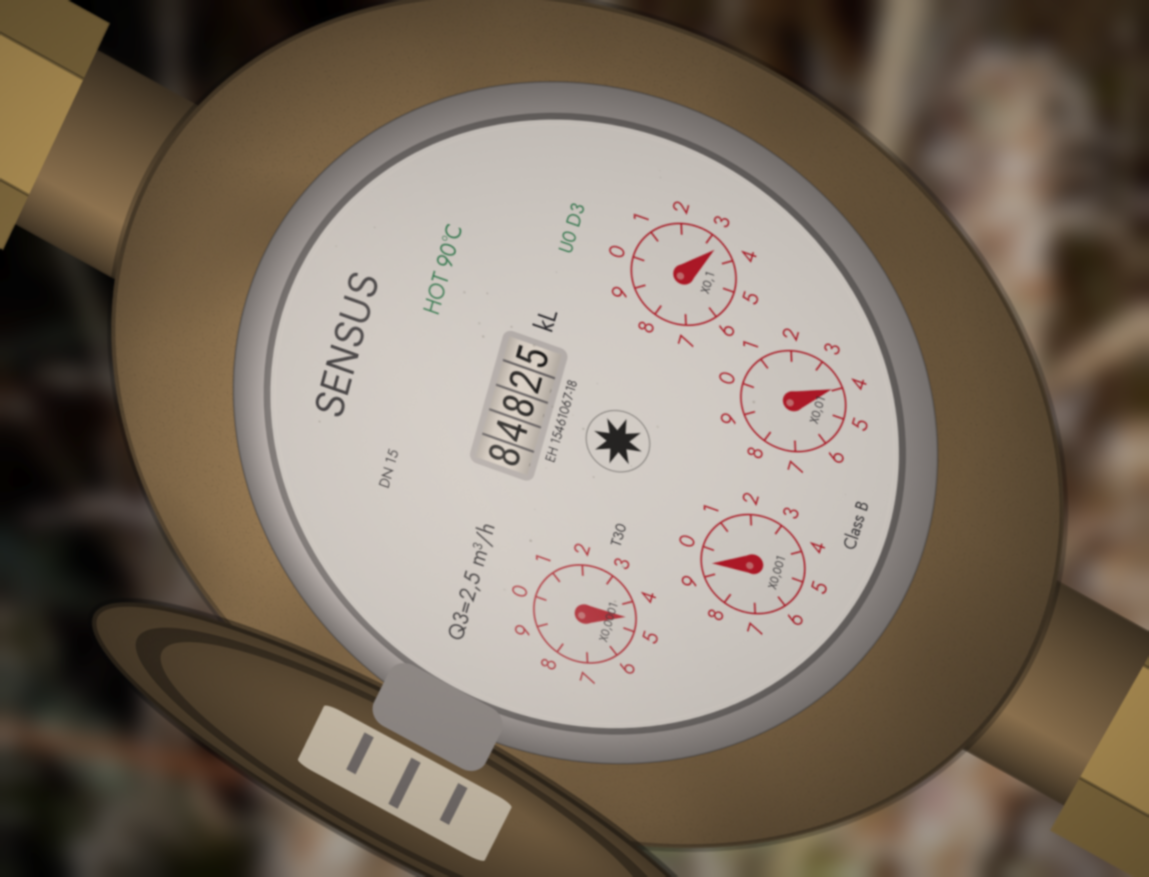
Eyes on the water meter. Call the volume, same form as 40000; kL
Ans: 84825.3394; kL
